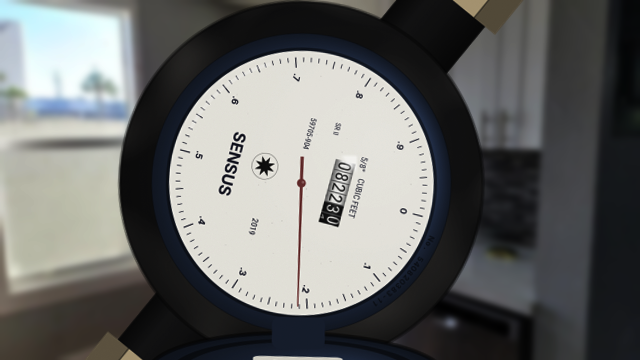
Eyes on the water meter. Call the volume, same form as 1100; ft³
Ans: 82230.21; ft³
